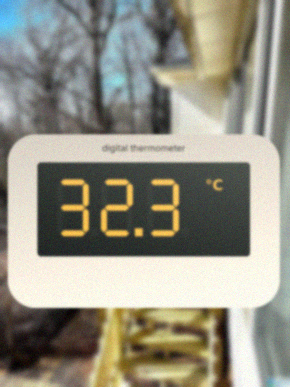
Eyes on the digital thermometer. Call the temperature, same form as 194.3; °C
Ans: 32.3; °C
